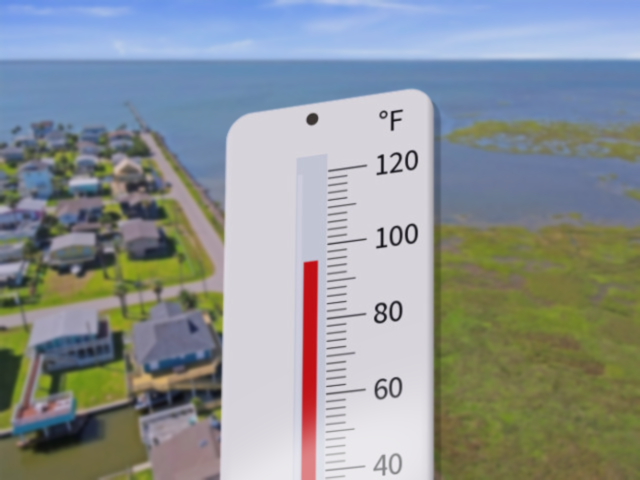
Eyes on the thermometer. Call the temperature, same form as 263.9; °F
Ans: 96; °F
